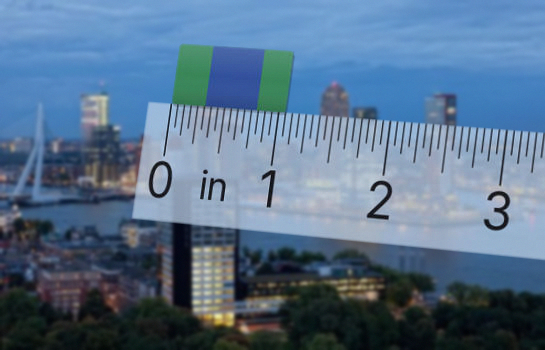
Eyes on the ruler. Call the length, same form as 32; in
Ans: 1.0625; in
